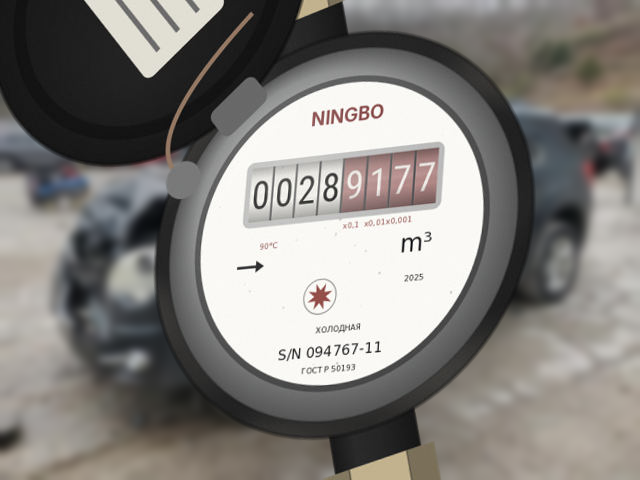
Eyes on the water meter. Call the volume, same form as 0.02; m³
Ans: 28.9177; m³
